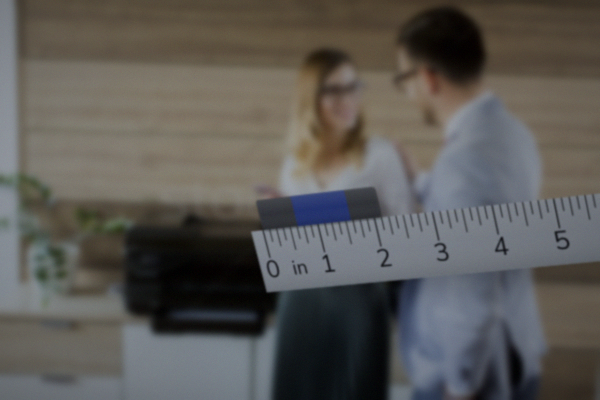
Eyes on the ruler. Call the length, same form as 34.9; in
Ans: 2.125; in
